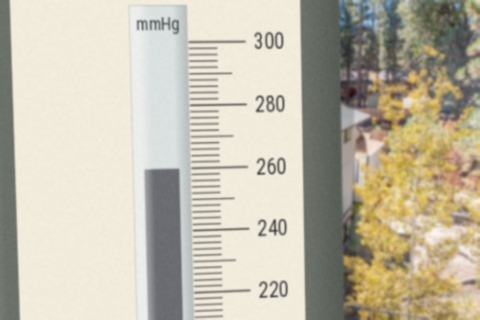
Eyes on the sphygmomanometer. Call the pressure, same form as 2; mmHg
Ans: 260; mmHg
